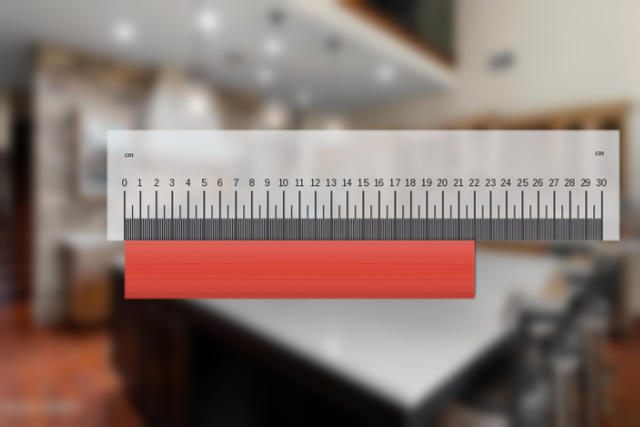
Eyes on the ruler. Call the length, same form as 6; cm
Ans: 22; cm
